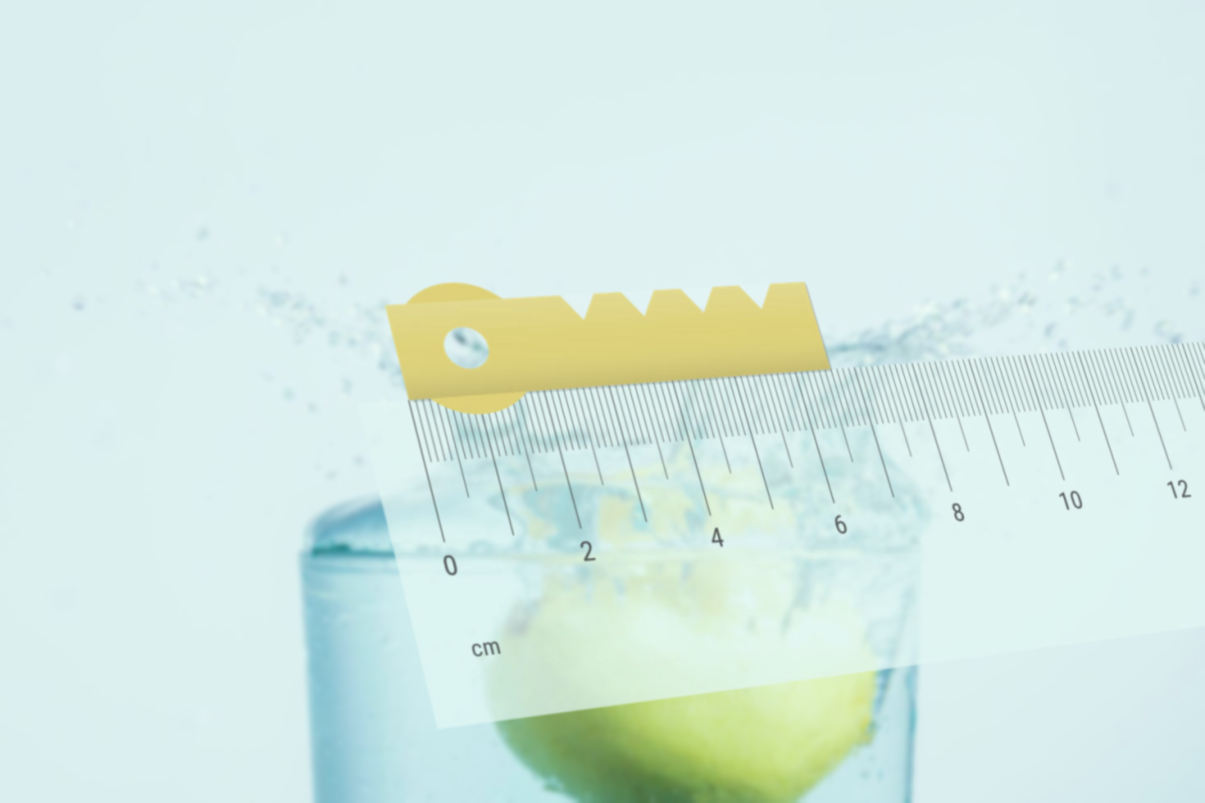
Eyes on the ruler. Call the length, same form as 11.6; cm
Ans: 6.6; cm
